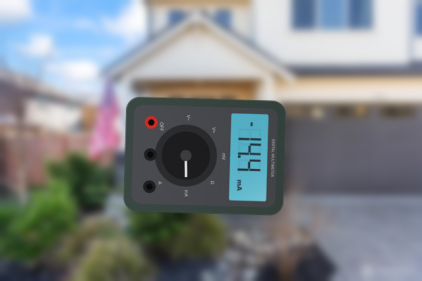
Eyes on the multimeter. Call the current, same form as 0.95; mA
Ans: -14.4; mA
